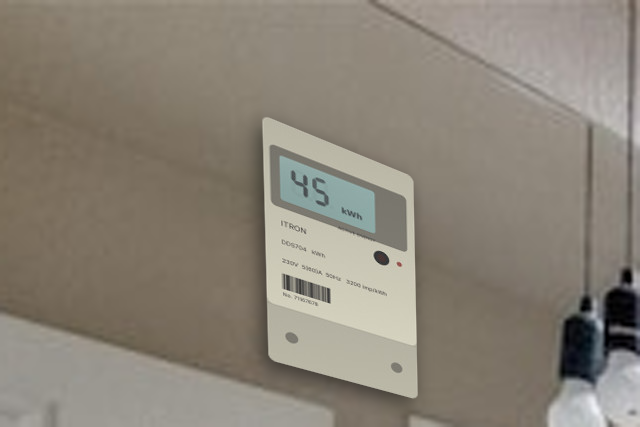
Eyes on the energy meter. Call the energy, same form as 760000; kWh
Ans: 45; kWh
